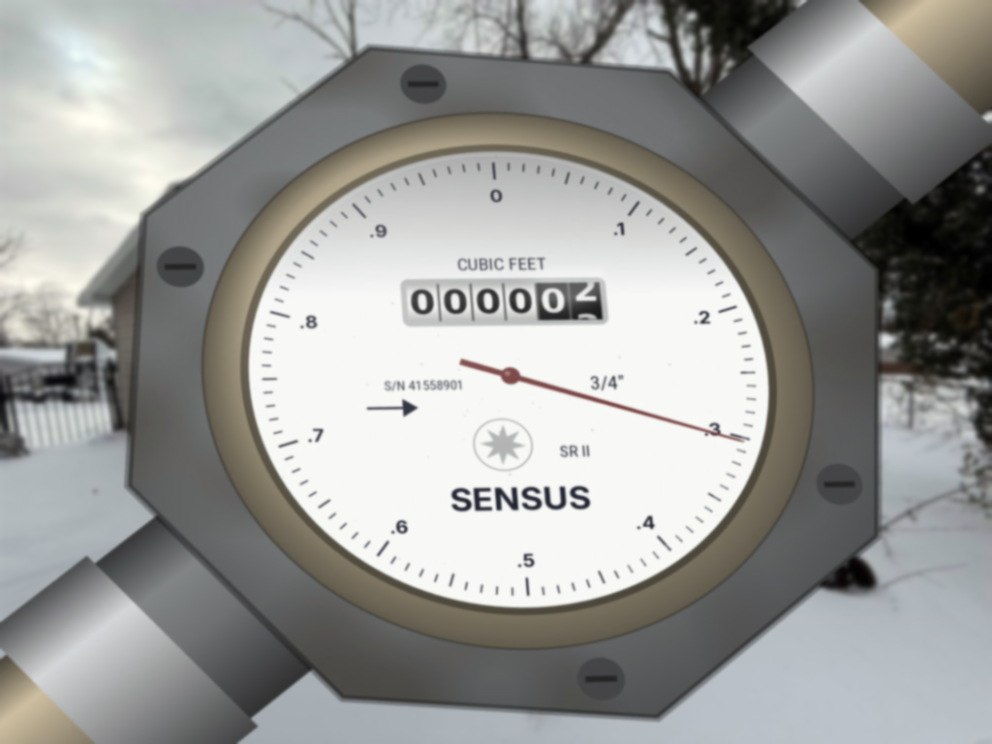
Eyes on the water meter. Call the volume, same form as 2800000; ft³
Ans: 2.30; ft³
